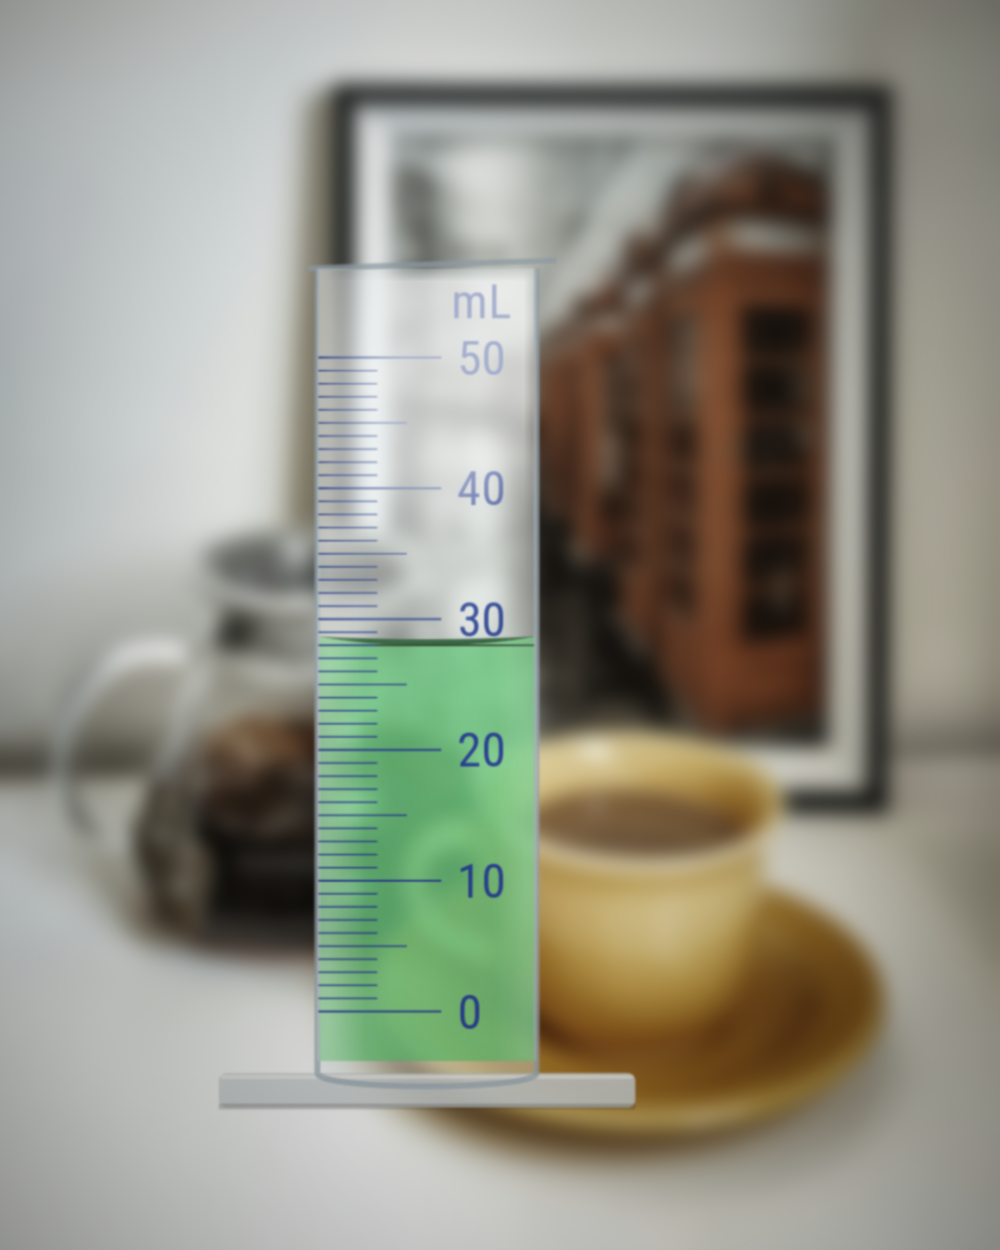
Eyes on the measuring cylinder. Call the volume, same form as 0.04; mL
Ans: 28; mL
